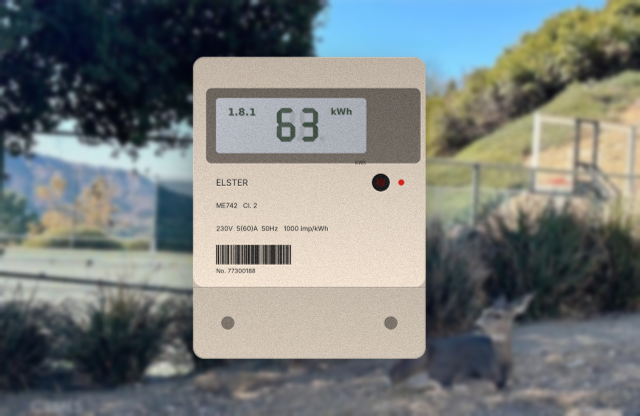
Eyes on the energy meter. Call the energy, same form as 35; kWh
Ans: 63; kWh
